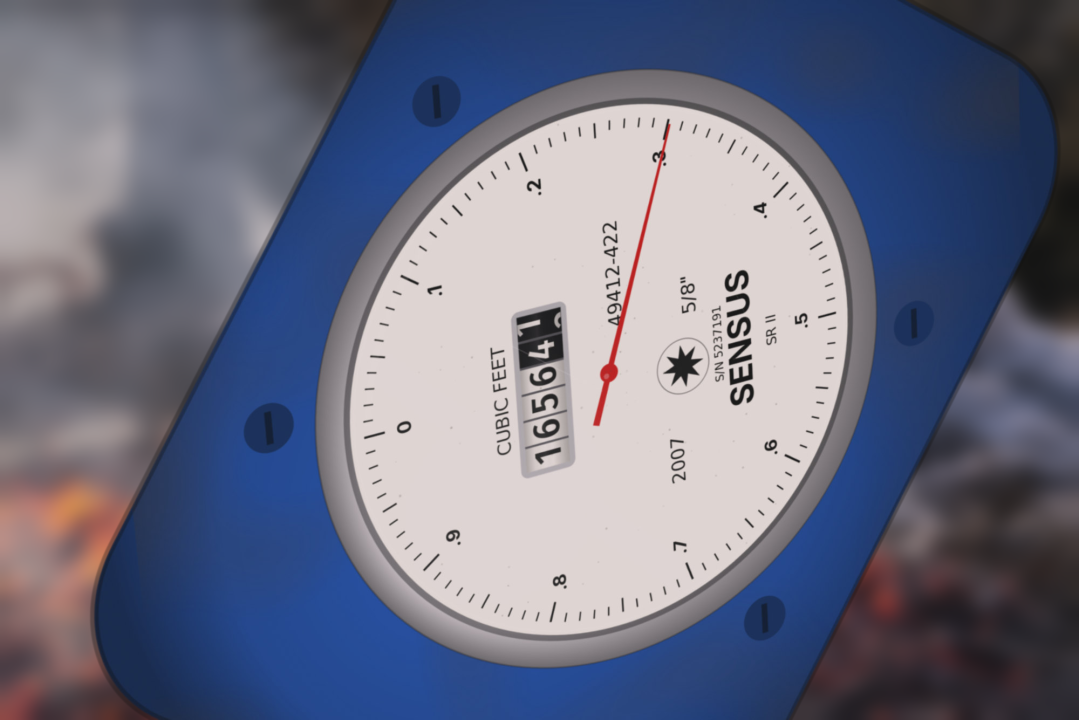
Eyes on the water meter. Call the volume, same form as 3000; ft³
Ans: 165641.30; ft³
